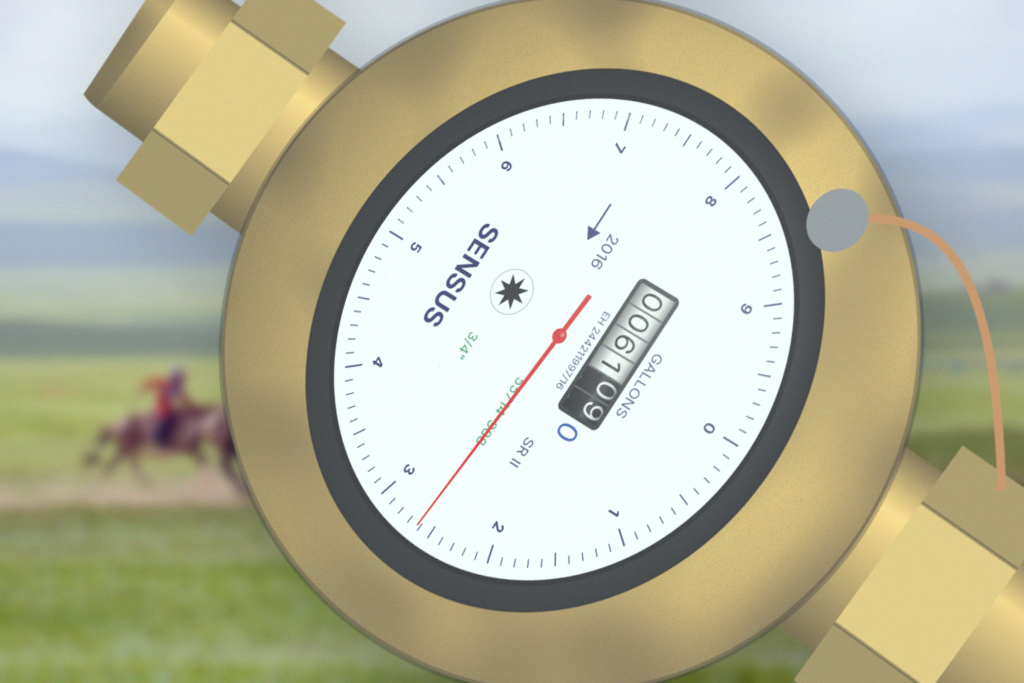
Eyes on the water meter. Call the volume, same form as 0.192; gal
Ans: 61092.6; gal
